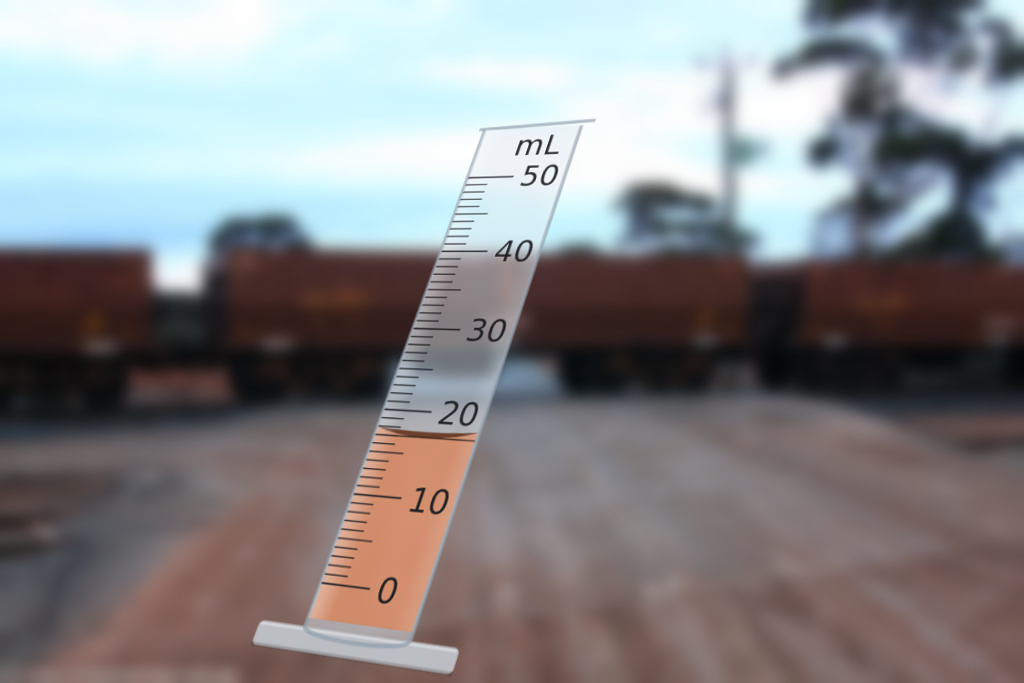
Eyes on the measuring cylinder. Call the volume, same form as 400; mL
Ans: 17; mL
